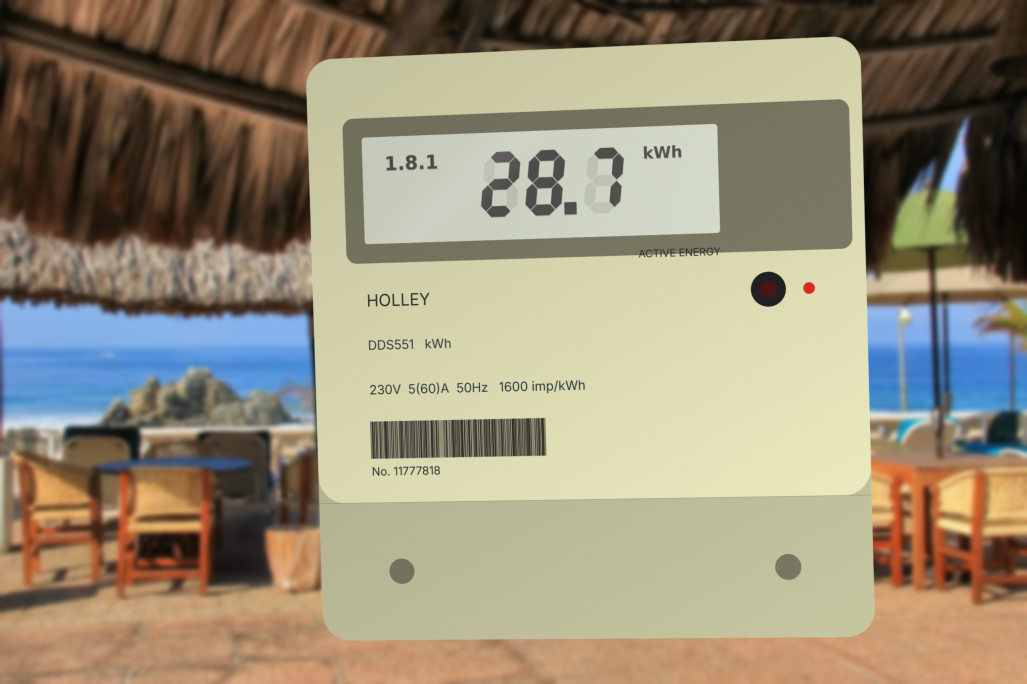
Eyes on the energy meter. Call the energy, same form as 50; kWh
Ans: 28.7; kWh
